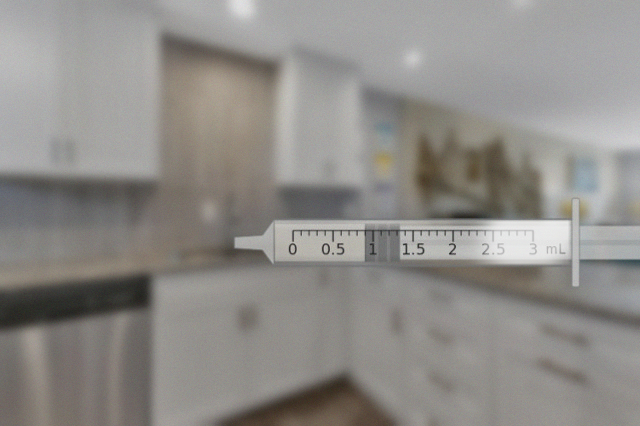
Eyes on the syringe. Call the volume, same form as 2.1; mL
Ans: 0.9; mL
